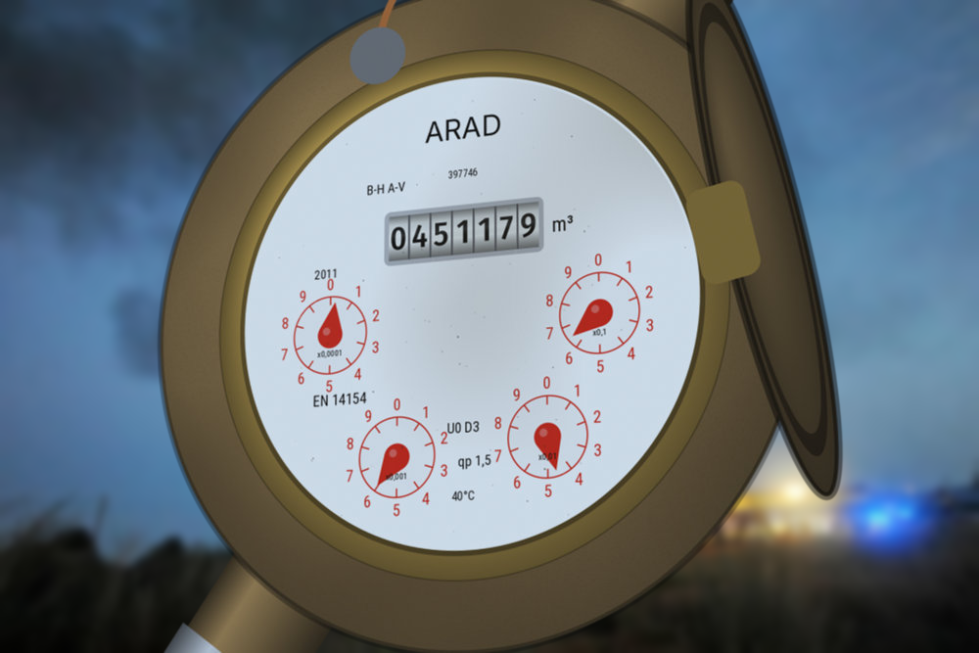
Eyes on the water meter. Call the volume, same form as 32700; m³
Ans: 451179.6460; m³
